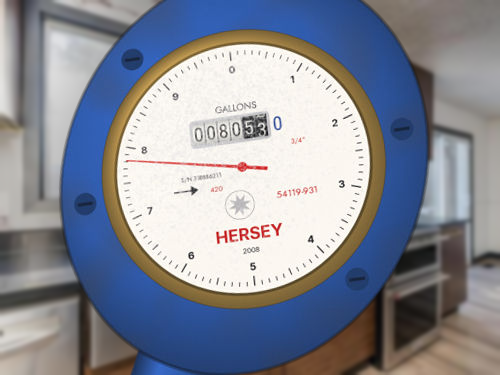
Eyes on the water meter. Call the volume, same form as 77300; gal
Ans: 80527.8; gal
